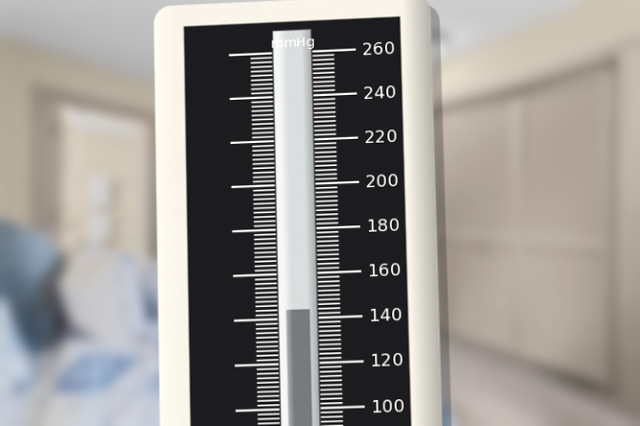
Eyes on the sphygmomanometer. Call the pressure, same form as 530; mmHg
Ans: 144; mmHg
